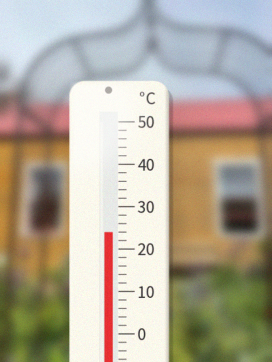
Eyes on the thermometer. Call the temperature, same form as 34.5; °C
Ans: 24; °C
